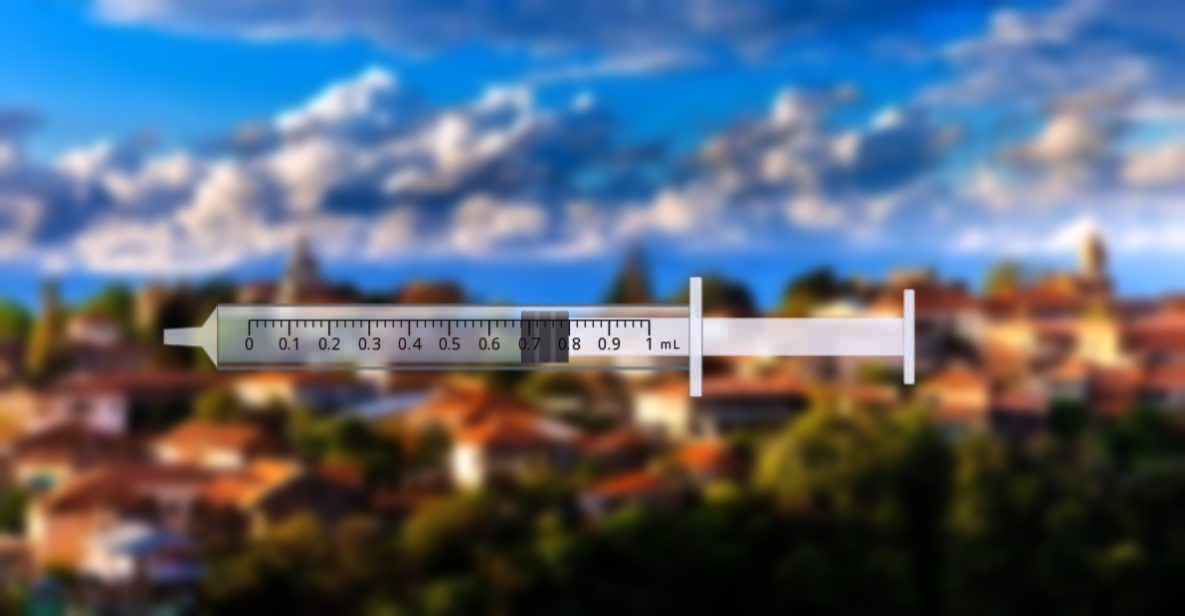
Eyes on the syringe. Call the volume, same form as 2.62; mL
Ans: 0.68; mL
